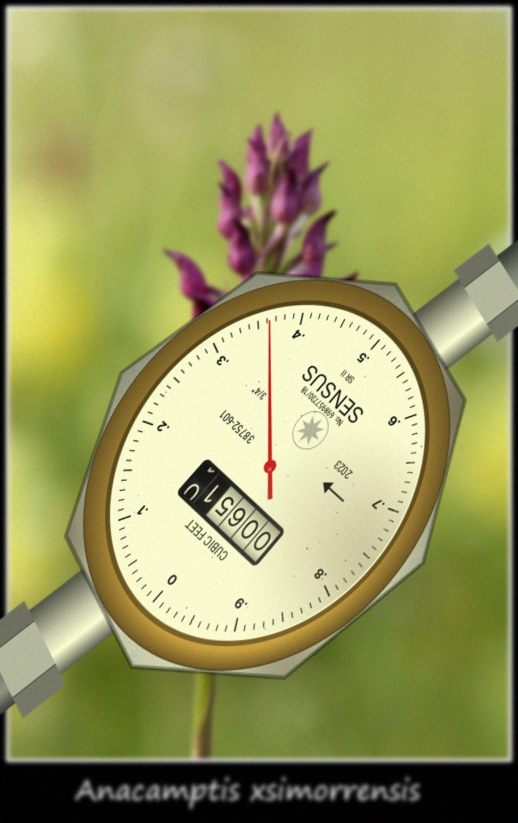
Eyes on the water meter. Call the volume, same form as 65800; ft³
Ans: 6510.36; ft³
